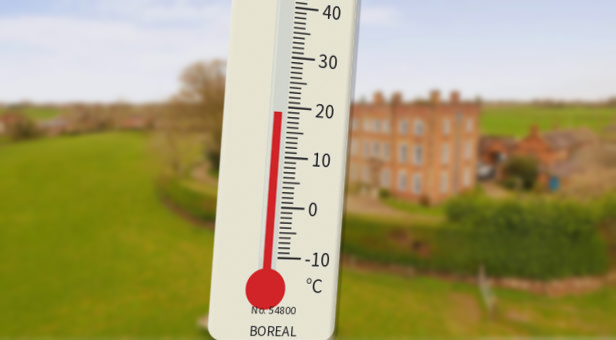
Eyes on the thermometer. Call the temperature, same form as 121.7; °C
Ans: 19; °C
